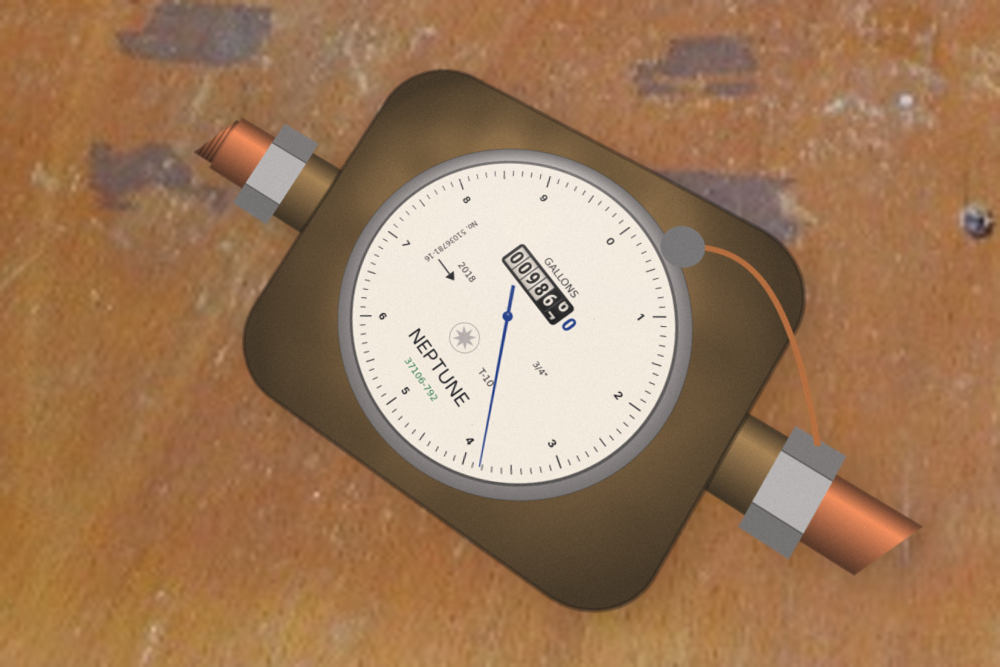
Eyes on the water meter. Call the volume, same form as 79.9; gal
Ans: 98663.8; gal
